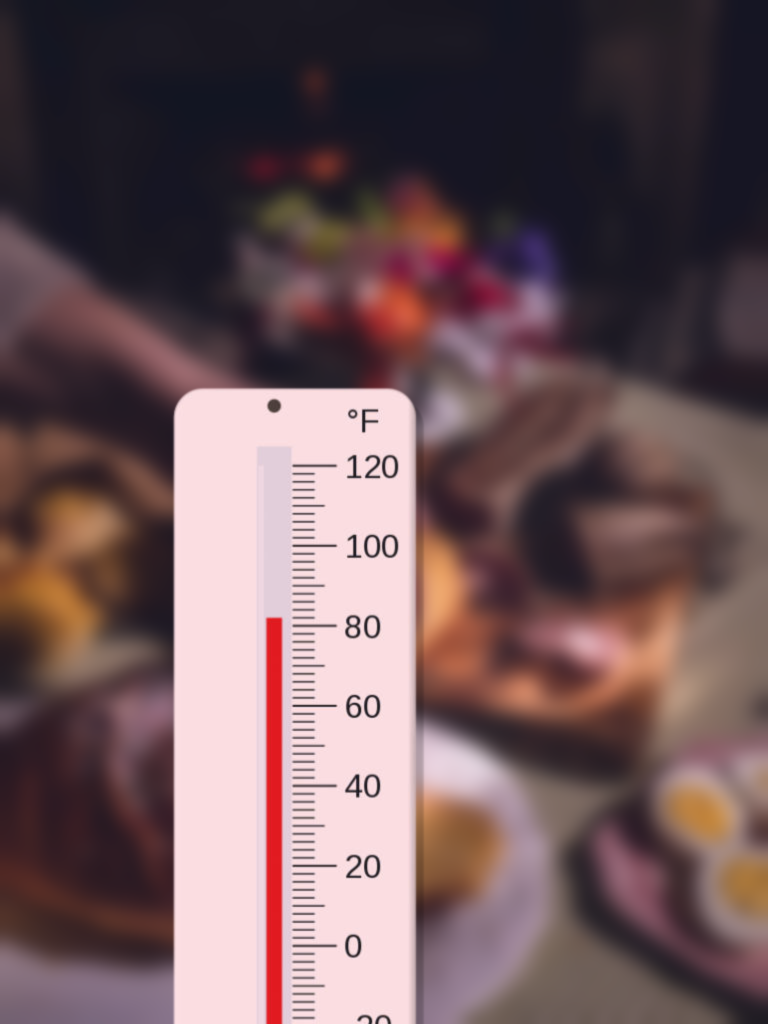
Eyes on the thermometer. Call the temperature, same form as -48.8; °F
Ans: 82; °F
